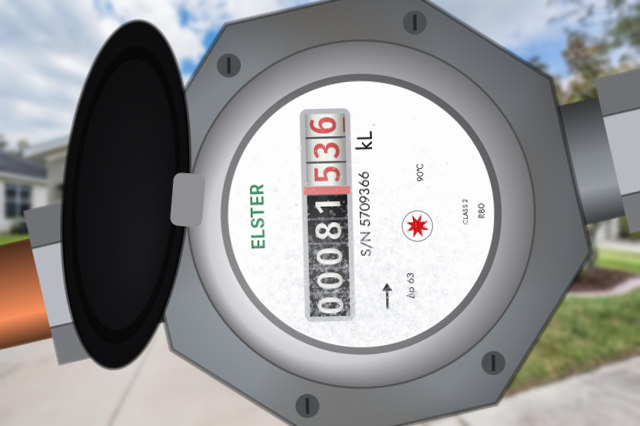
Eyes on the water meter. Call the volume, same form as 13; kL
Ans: 81.536; kL
